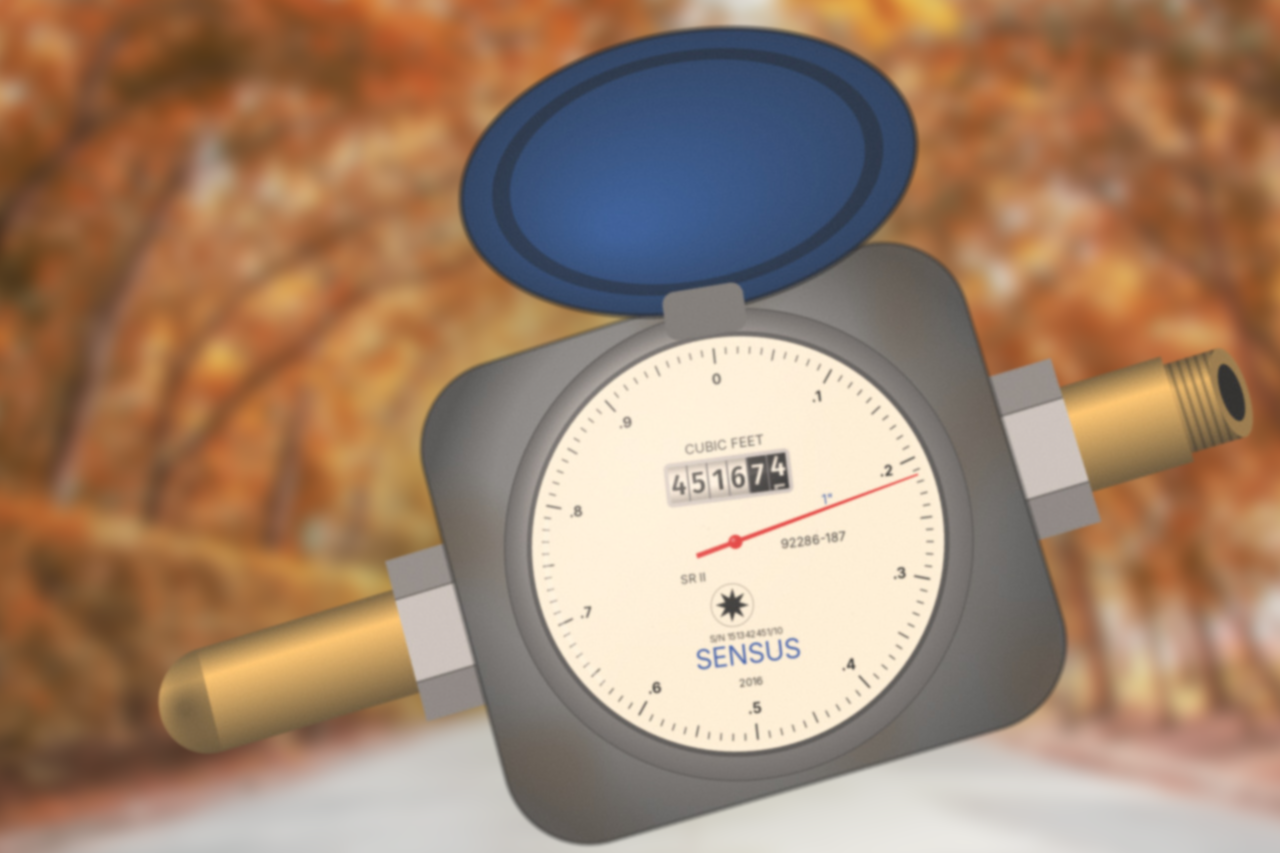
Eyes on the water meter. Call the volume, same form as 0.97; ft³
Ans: 451674.21; ft³
